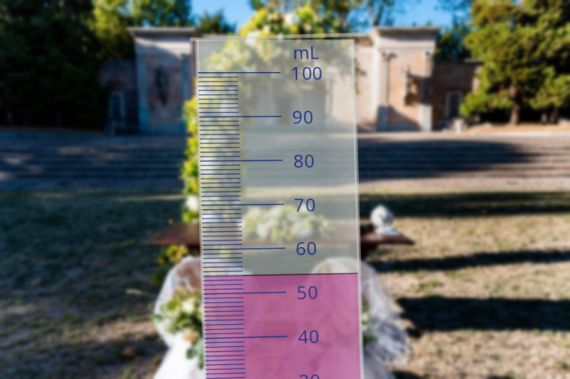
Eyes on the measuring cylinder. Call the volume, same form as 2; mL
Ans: 54; mL
